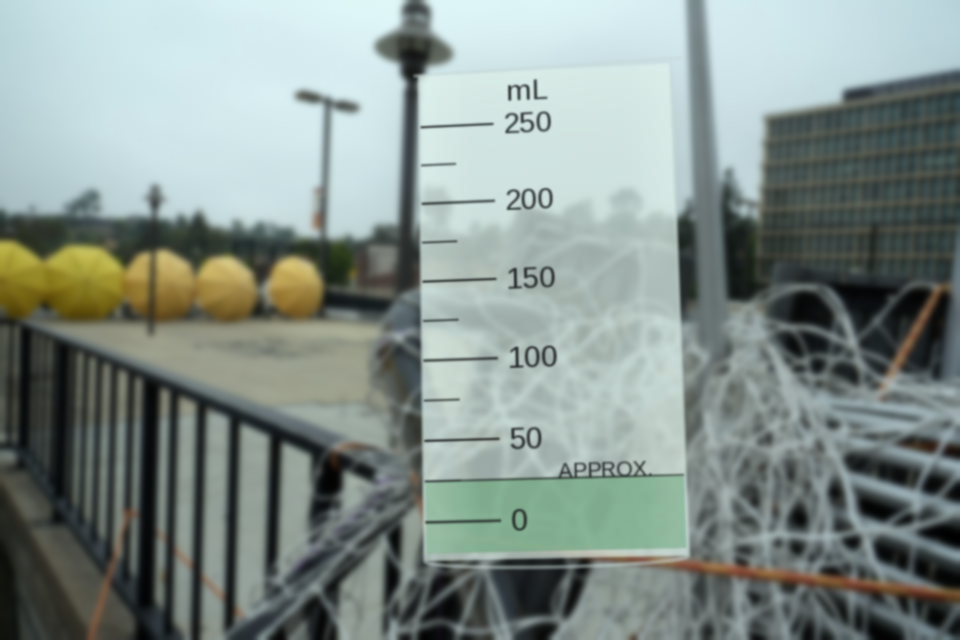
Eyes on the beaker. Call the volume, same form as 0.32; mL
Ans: 25; mL
